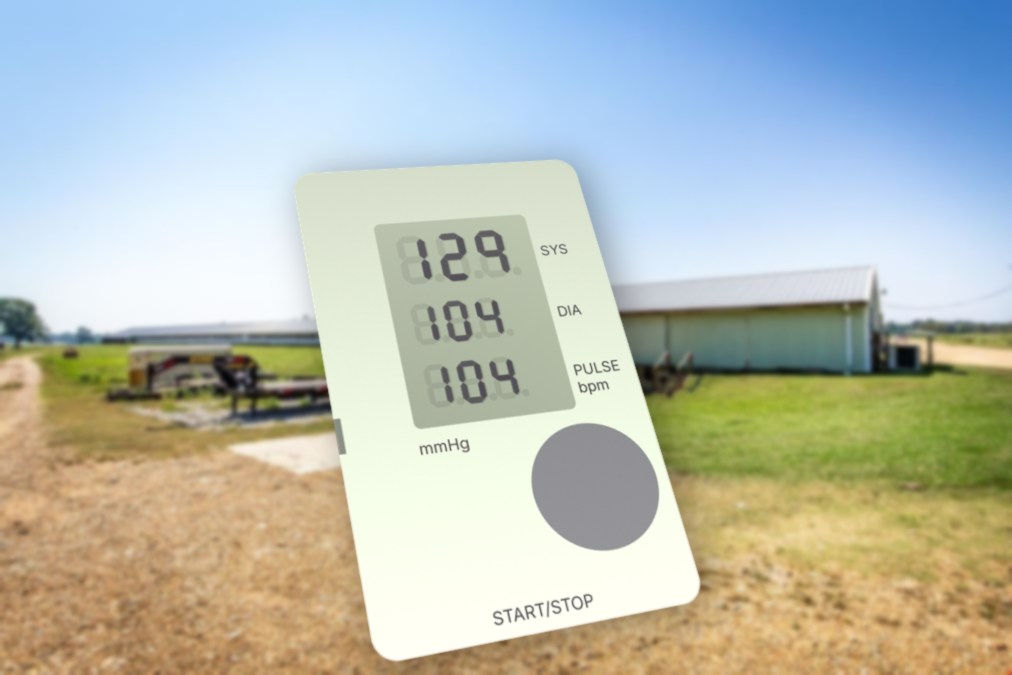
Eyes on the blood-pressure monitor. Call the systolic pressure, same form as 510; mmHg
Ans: 129; mmHg
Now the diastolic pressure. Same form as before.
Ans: 104; mmHg
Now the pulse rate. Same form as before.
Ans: 104; bpm
